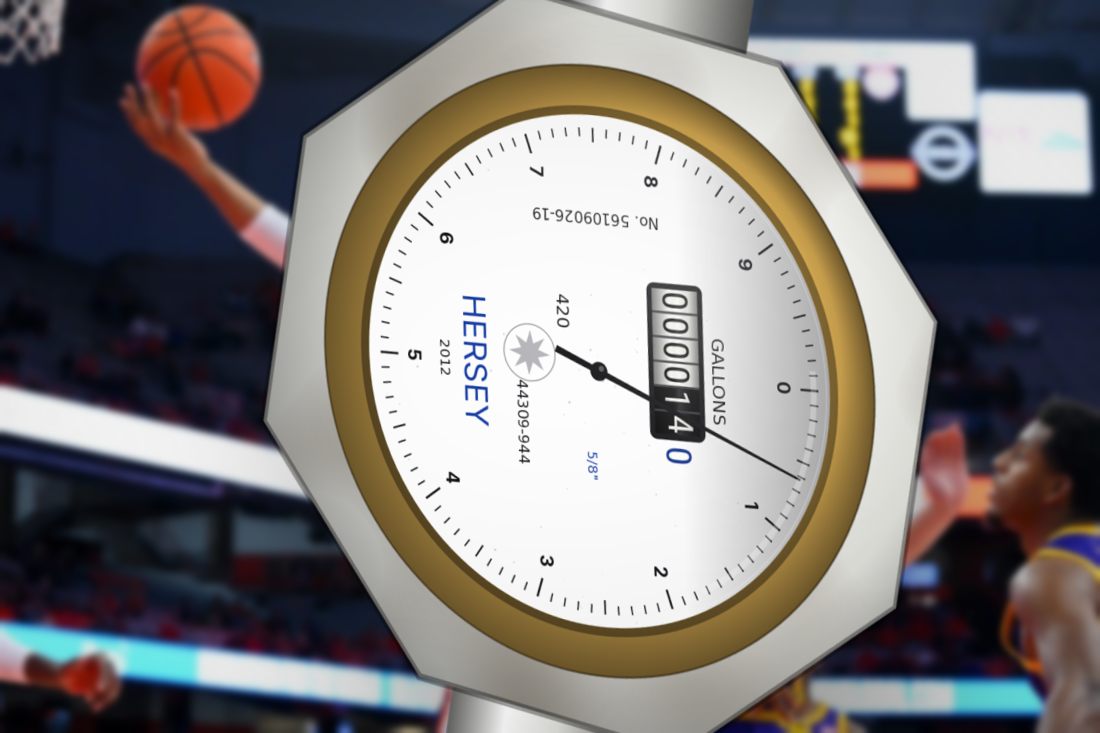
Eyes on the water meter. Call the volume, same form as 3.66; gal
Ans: 140.6; gal
